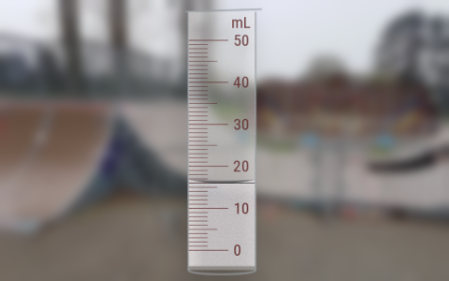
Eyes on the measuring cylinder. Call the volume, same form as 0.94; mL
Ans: 16; mL
